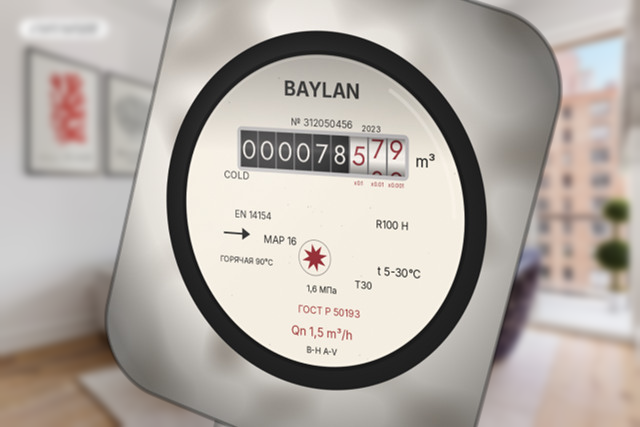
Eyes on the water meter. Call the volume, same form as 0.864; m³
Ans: 78.579; m³
